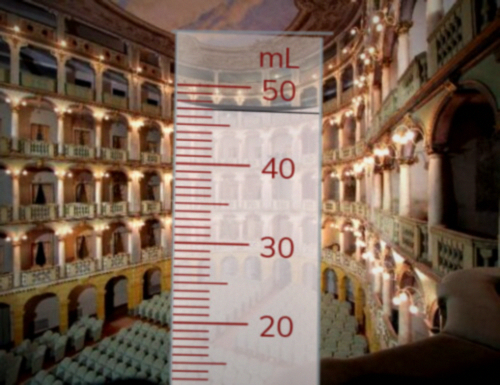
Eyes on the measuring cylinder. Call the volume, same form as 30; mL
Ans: 47; mL
